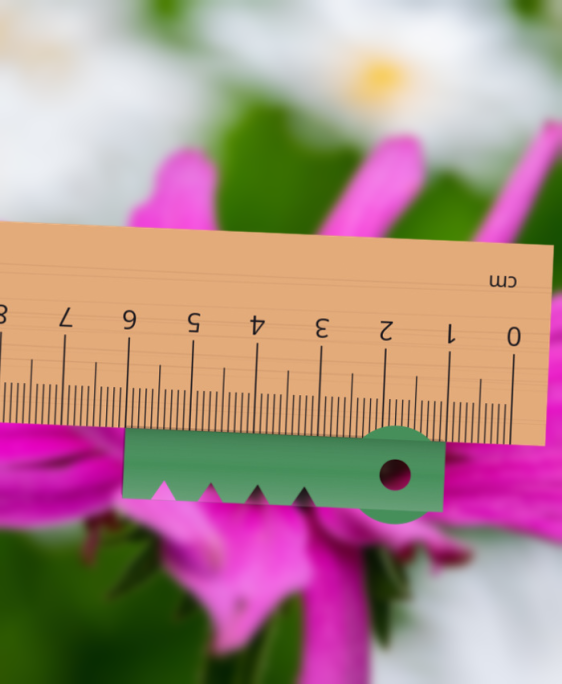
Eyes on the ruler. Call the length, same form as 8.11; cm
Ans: 5; cm
